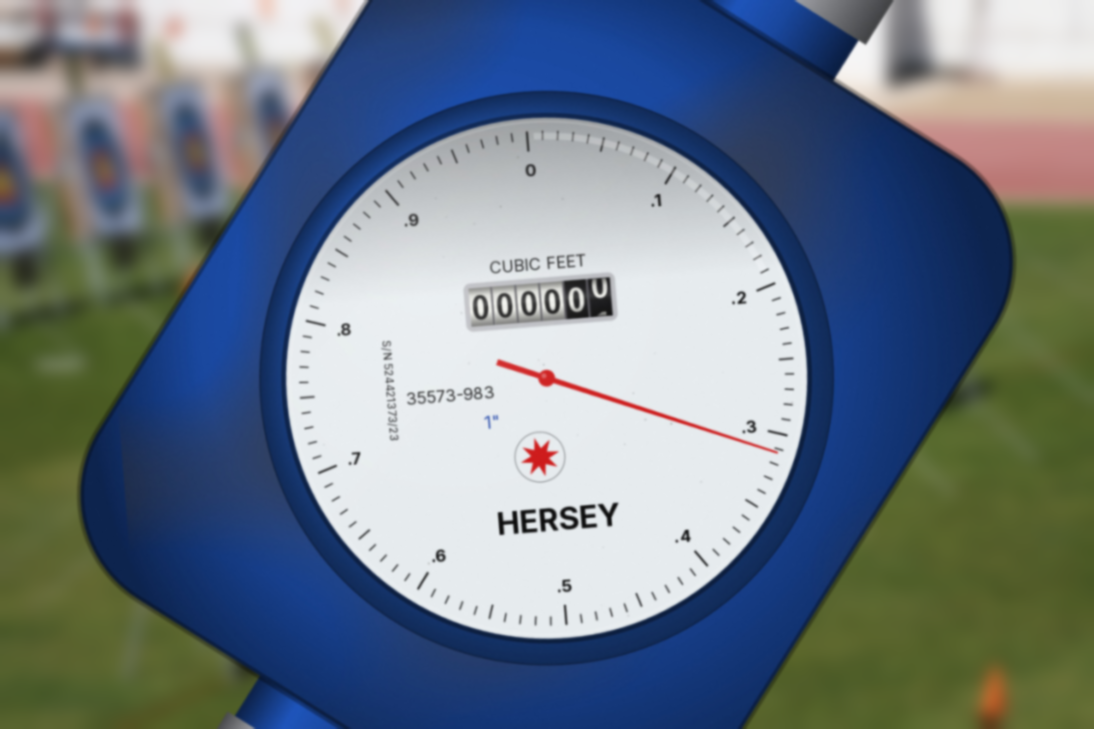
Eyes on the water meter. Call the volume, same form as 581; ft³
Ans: 0.31; ft³
